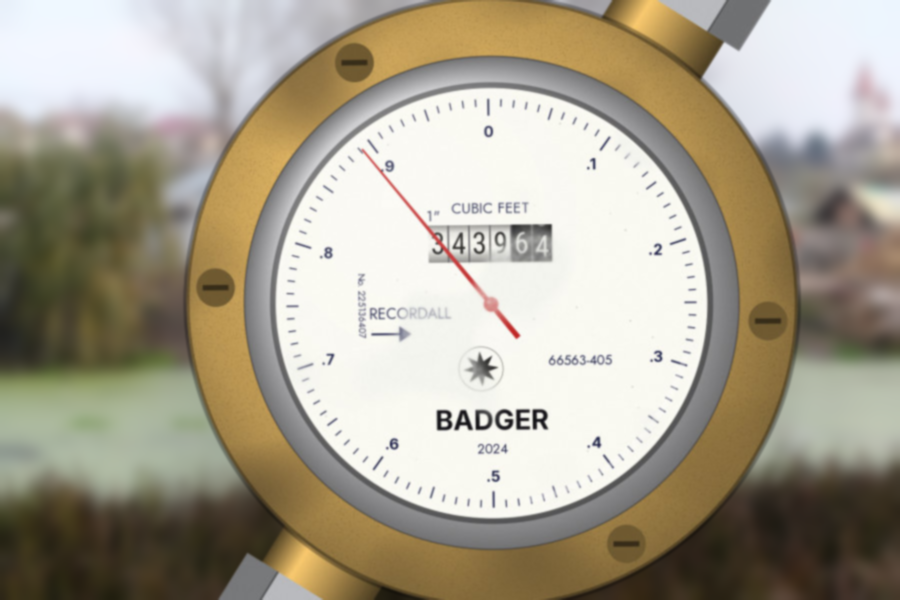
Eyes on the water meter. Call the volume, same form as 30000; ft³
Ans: 343963.89; ft³
